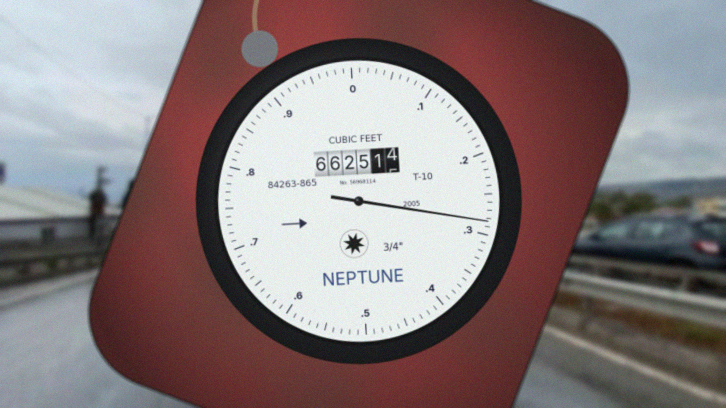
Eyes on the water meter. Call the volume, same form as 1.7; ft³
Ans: 662514.28; ft³
